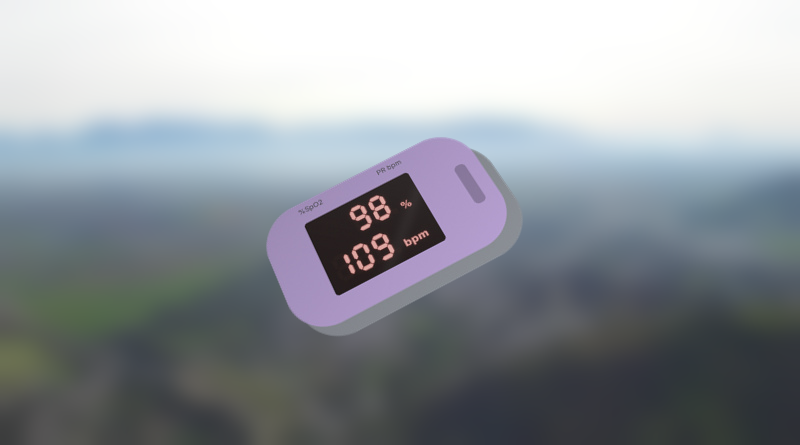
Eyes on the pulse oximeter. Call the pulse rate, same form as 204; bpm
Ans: 109; bpm
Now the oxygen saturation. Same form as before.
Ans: 98; %
